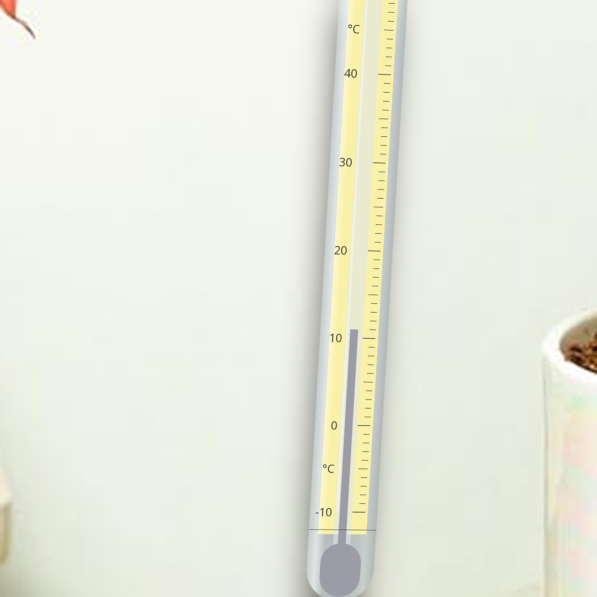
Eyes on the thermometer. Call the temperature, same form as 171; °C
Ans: 11; °C
